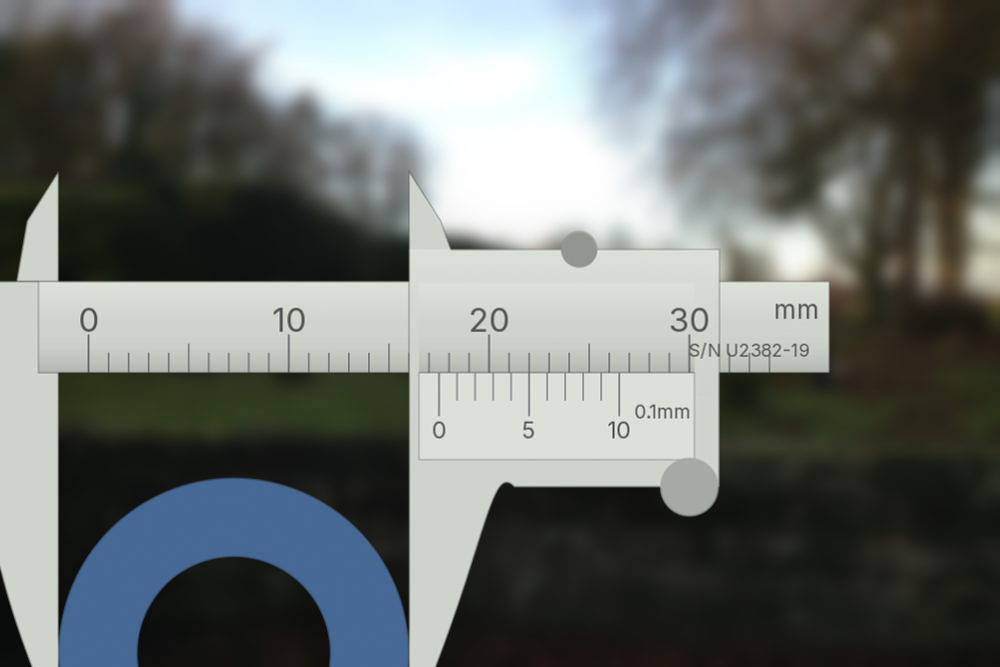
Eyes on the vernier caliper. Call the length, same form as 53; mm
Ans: 17.5; mm
